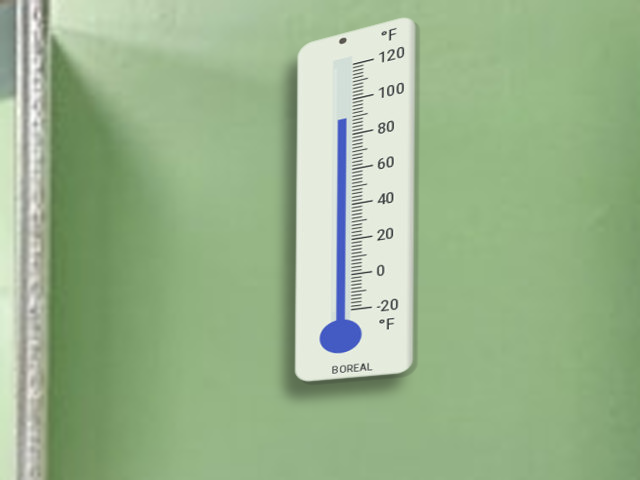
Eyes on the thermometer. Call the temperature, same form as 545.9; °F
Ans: 90; °F
